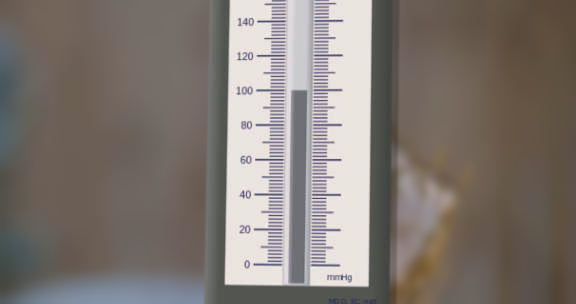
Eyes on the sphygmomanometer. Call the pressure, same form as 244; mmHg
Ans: 100; mmHg
